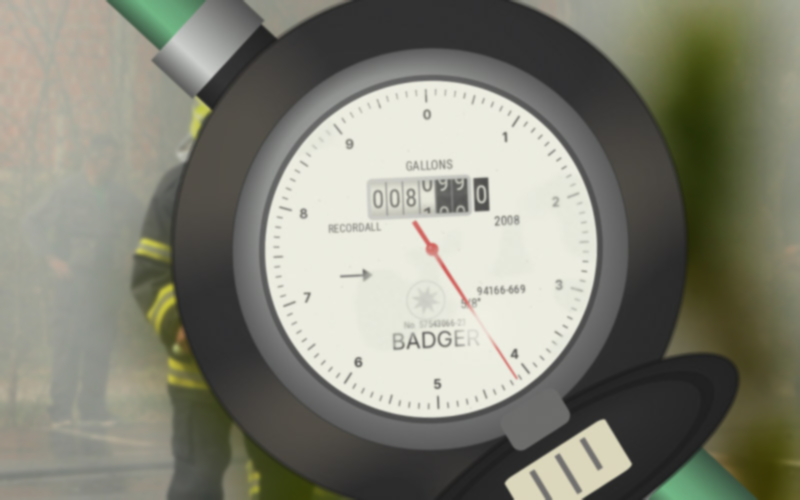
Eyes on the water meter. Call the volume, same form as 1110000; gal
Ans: 80994.1; gal
